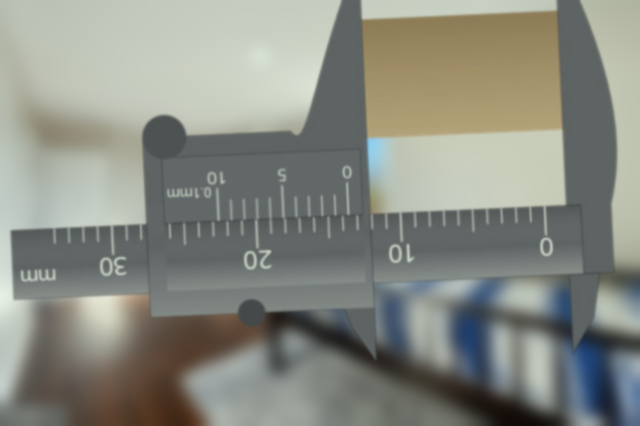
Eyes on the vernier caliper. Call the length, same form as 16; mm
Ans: 13.6; mm
